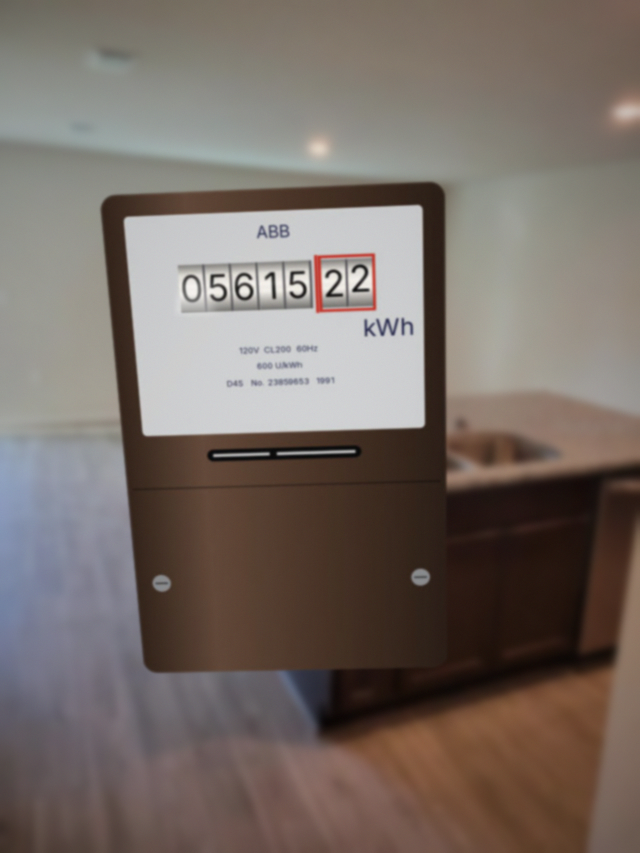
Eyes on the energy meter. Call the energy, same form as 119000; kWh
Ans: 5615.22; kWh
